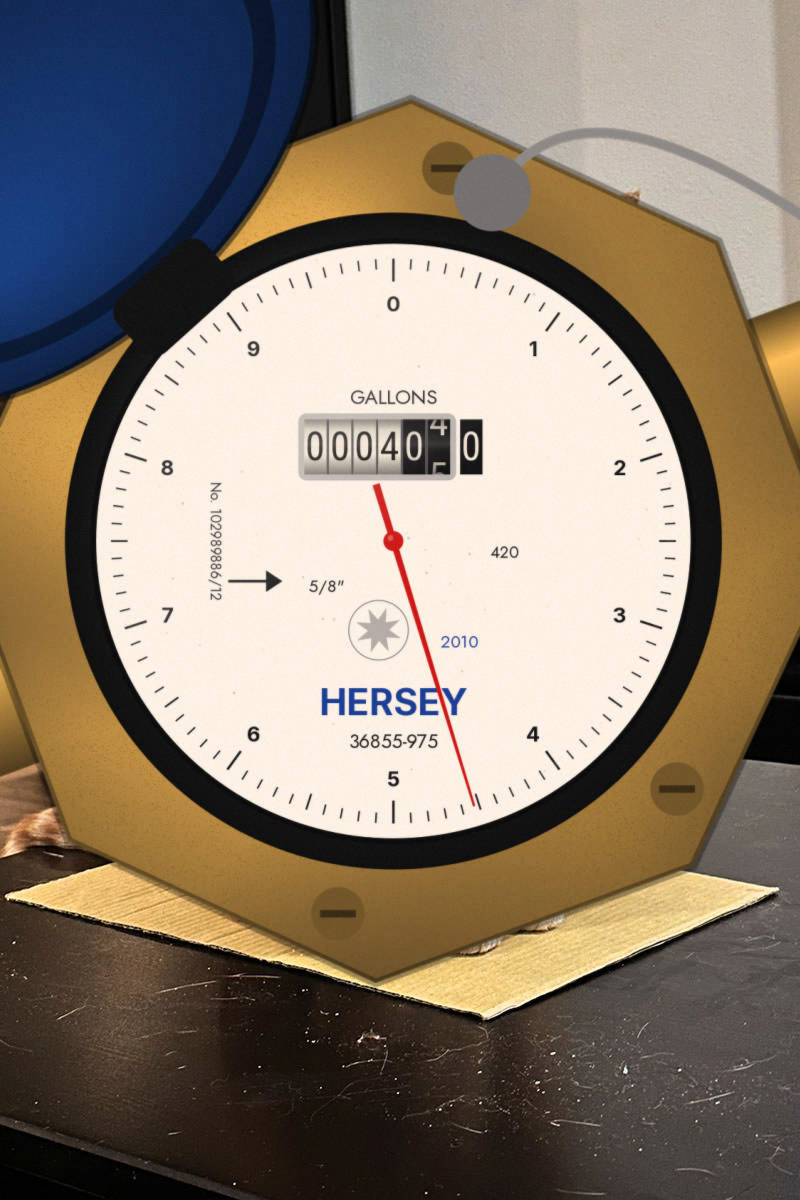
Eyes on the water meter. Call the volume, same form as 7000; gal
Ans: 4044.5; gal
